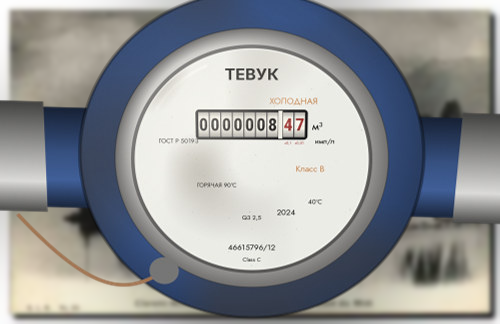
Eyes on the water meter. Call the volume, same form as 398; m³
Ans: 8.47; m³
